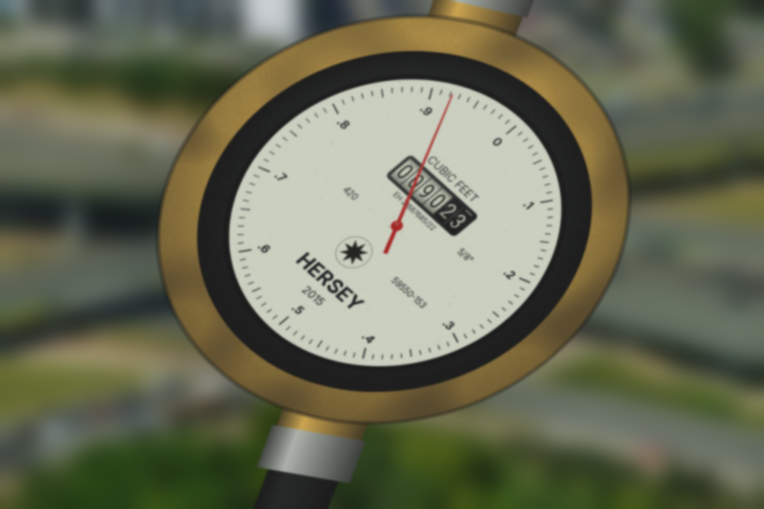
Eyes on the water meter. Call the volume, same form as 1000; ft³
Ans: 9022.92; ft³
